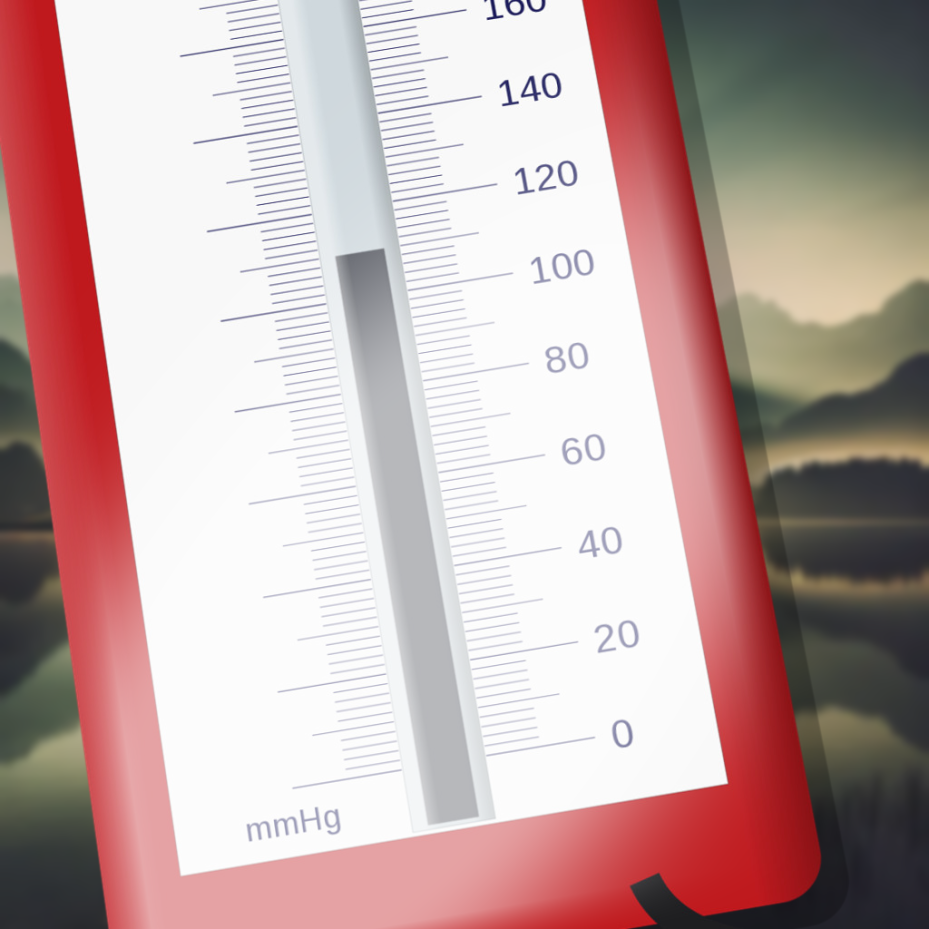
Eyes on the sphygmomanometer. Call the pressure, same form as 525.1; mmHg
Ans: 110; mmHg
